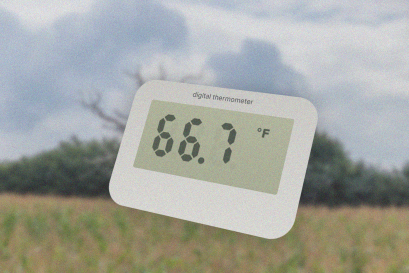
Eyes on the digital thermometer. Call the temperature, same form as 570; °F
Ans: 66.7; °F
